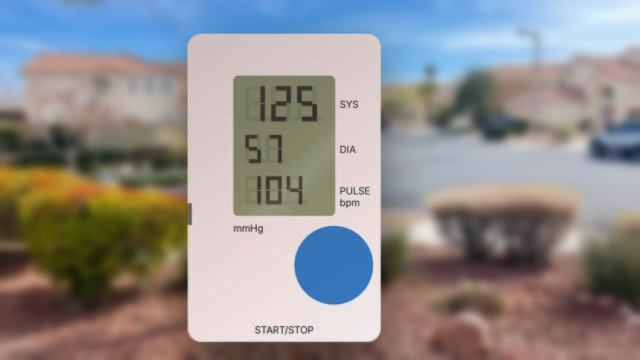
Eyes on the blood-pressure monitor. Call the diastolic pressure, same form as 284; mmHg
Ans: 57; mmHg
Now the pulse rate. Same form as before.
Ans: 104; bpm
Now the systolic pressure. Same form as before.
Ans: 125; mmHg
